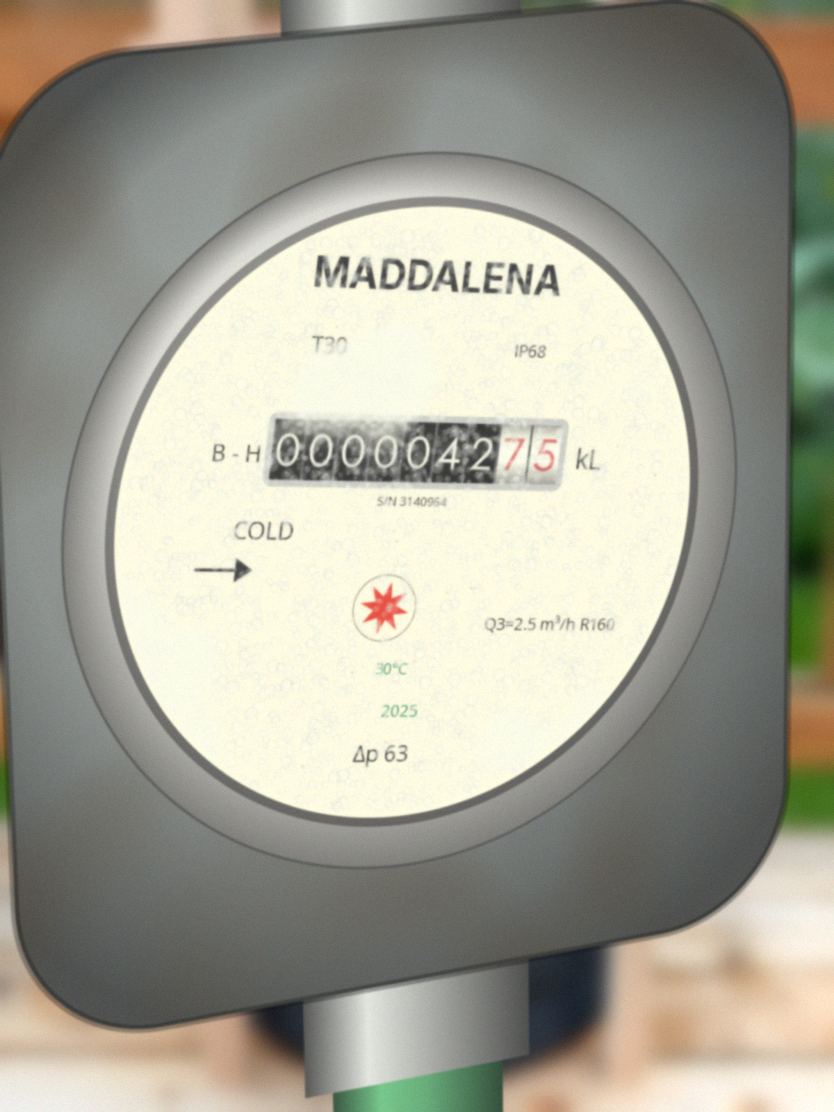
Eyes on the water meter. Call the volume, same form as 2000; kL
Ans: 42.75; kL
